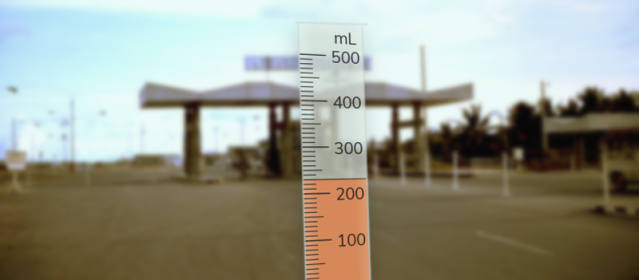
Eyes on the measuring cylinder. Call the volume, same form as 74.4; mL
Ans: 230; mL
